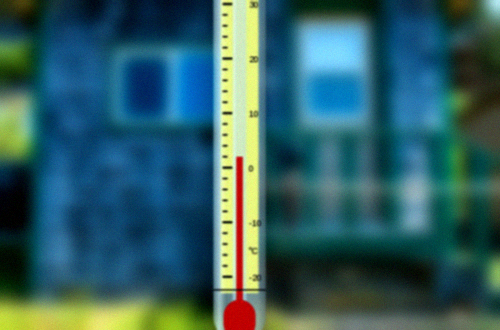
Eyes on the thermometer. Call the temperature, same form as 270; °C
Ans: 2; °C
